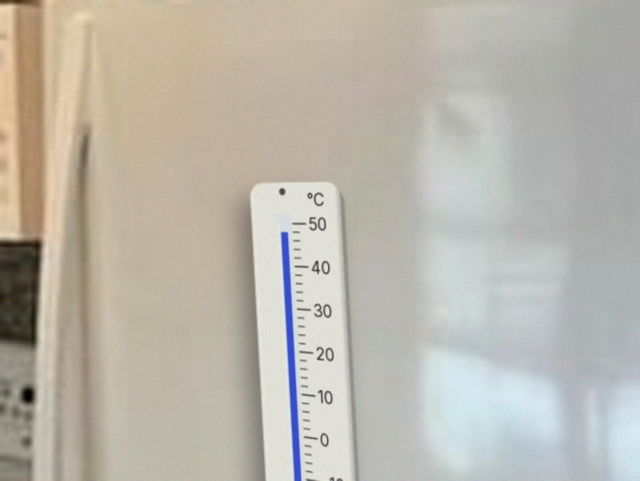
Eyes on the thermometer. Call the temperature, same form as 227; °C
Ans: 48; °C
